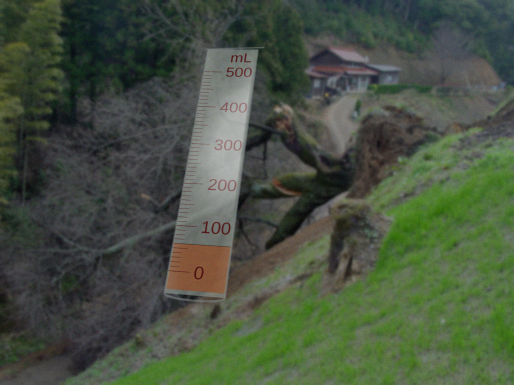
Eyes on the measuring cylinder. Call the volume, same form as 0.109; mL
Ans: 60; mL
